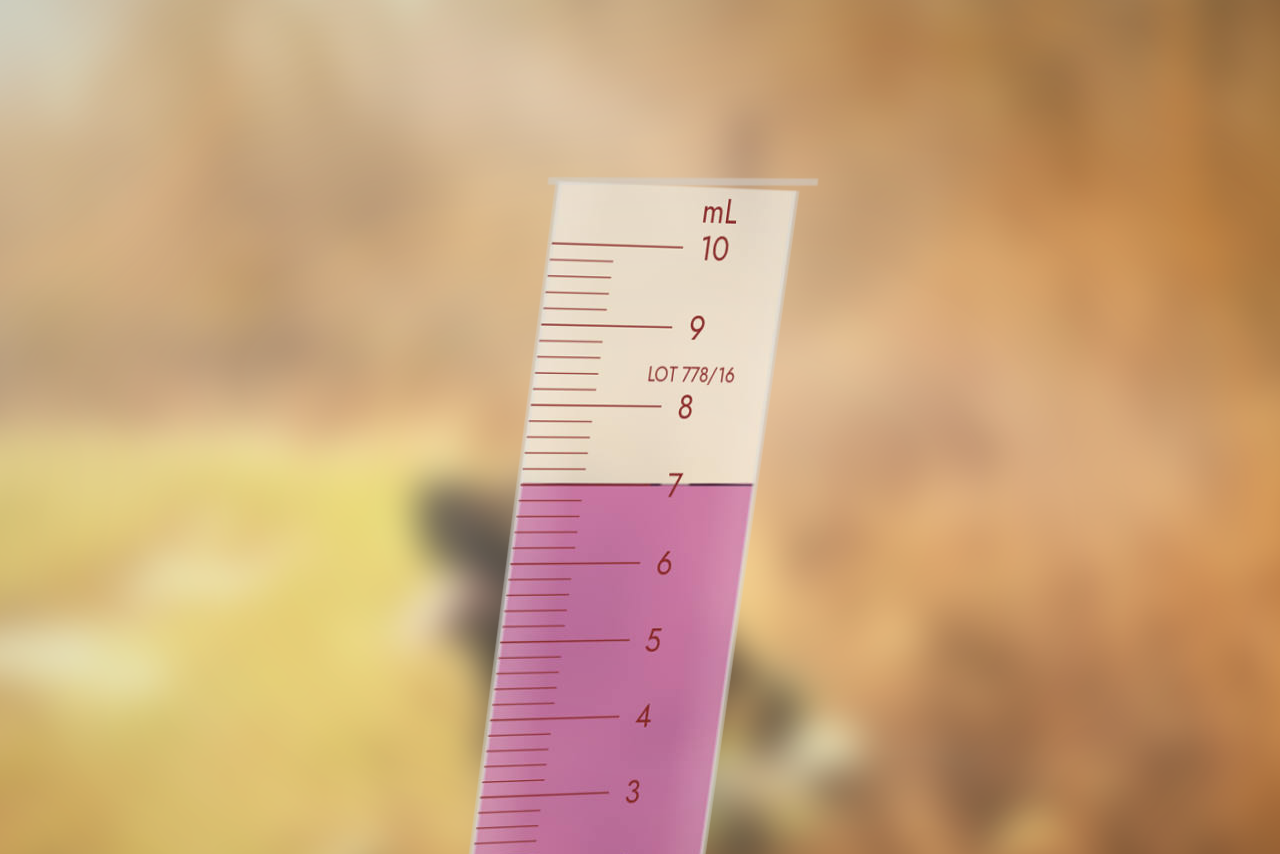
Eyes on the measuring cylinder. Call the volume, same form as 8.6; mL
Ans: 7; mL
